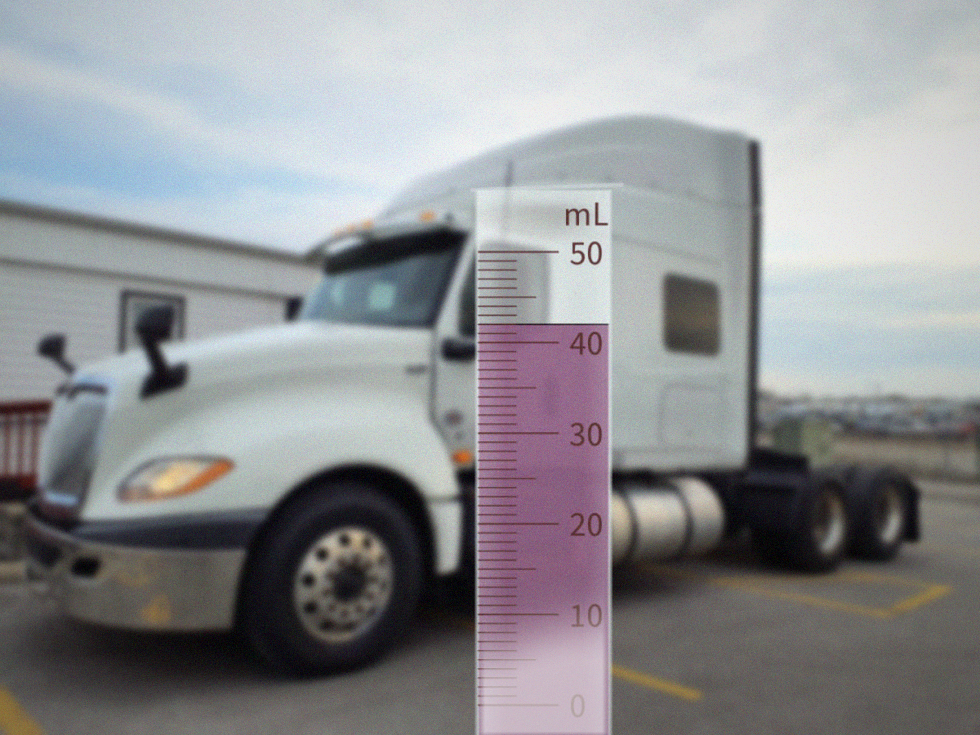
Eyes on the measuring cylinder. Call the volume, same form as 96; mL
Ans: 42; mL
